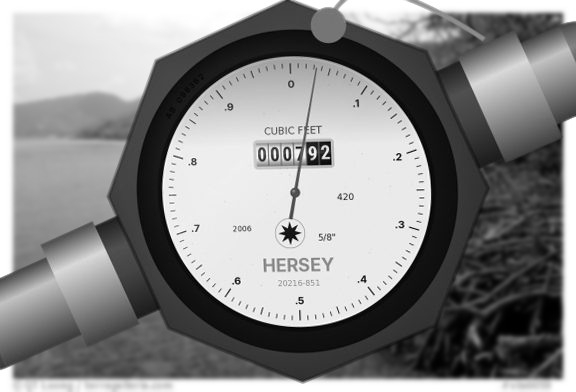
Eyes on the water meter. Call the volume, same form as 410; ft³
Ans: 792.03; ft³
